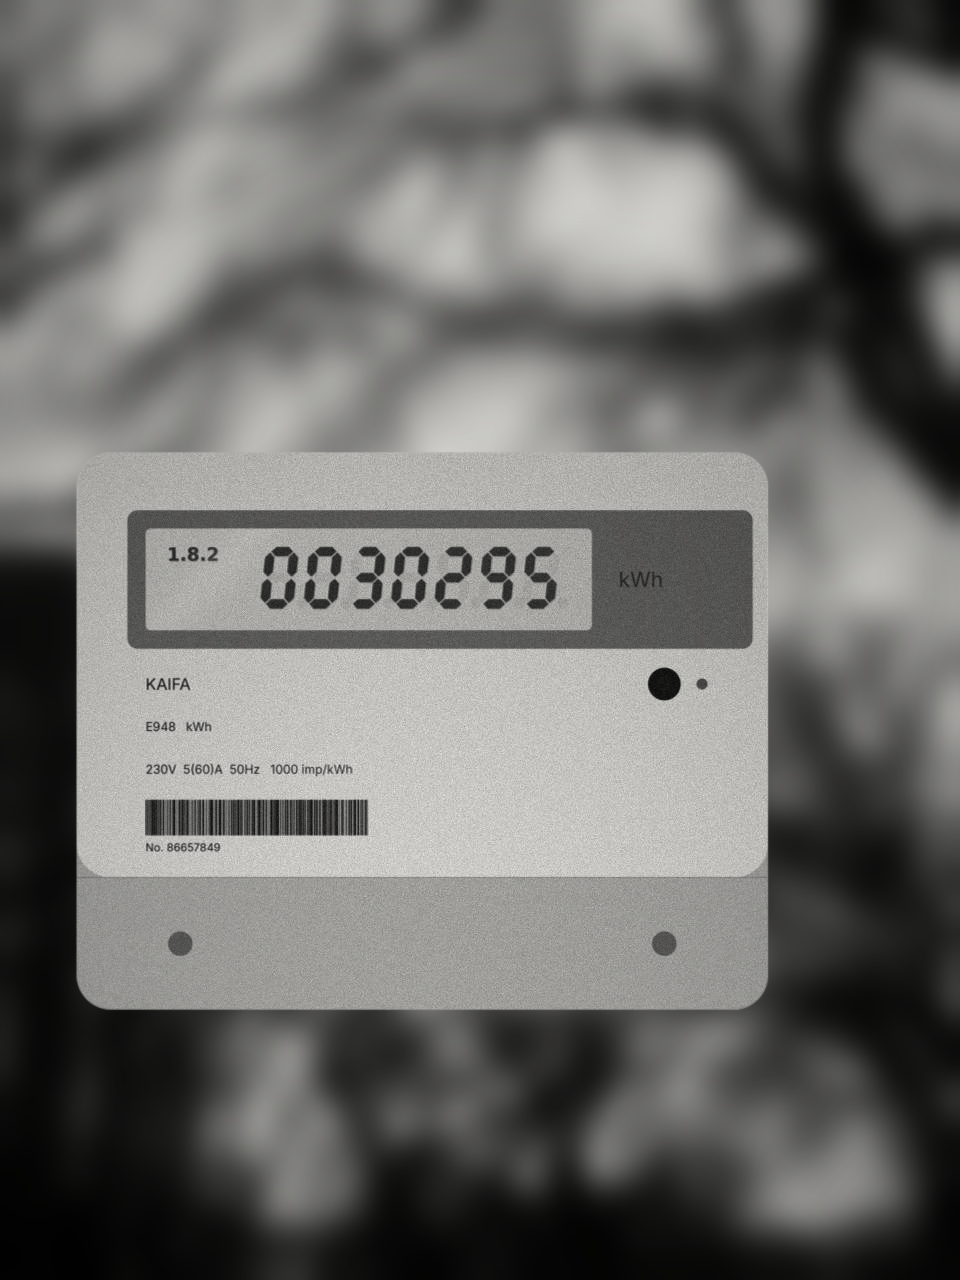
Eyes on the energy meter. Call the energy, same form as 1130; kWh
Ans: 30295; kWh
